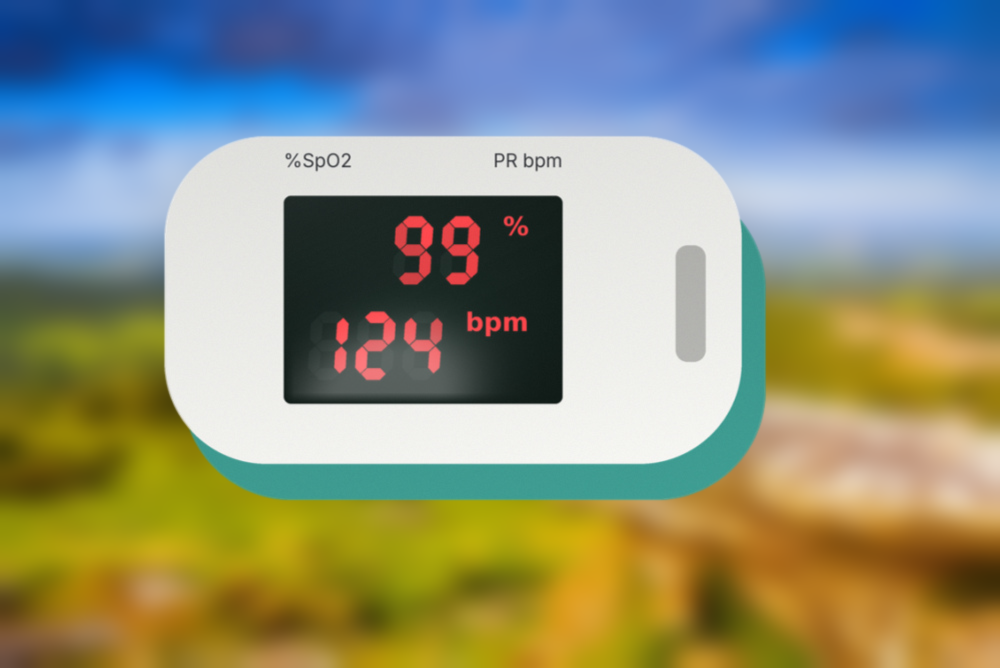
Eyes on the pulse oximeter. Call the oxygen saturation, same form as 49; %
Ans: 99; %
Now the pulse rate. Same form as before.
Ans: 124; bpm
